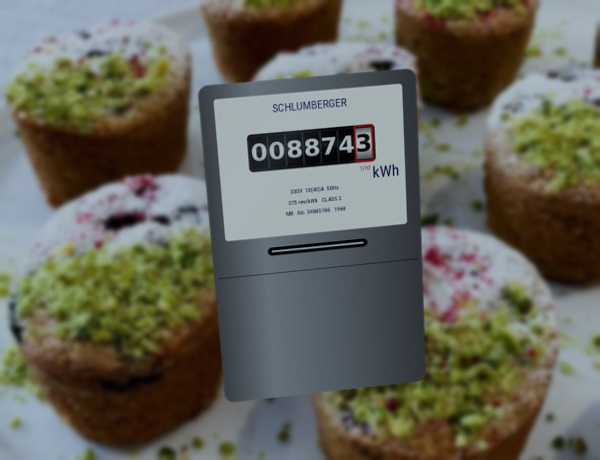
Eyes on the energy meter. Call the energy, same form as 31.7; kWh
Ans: 8874.3; kWh
